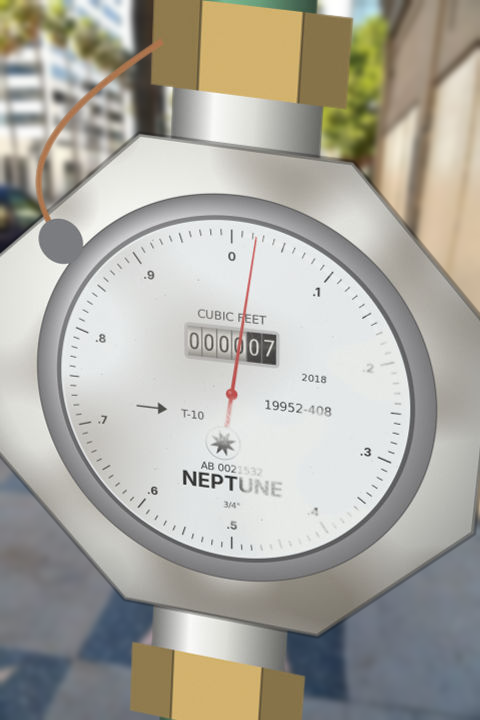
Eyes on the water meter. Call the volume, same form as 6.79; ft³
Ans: 7.02; ft³
